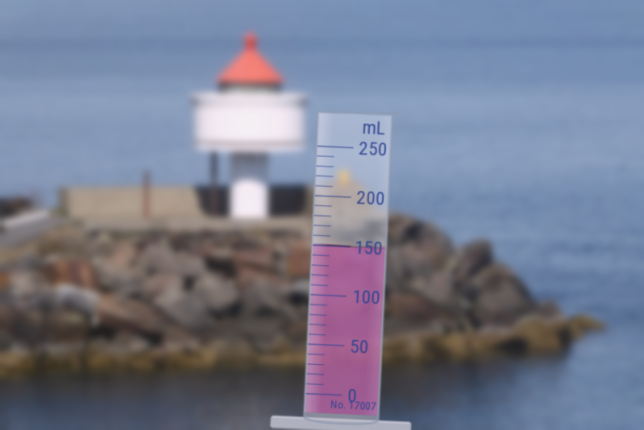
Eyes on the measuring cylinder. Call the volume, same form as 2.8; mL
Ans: 150; mL
